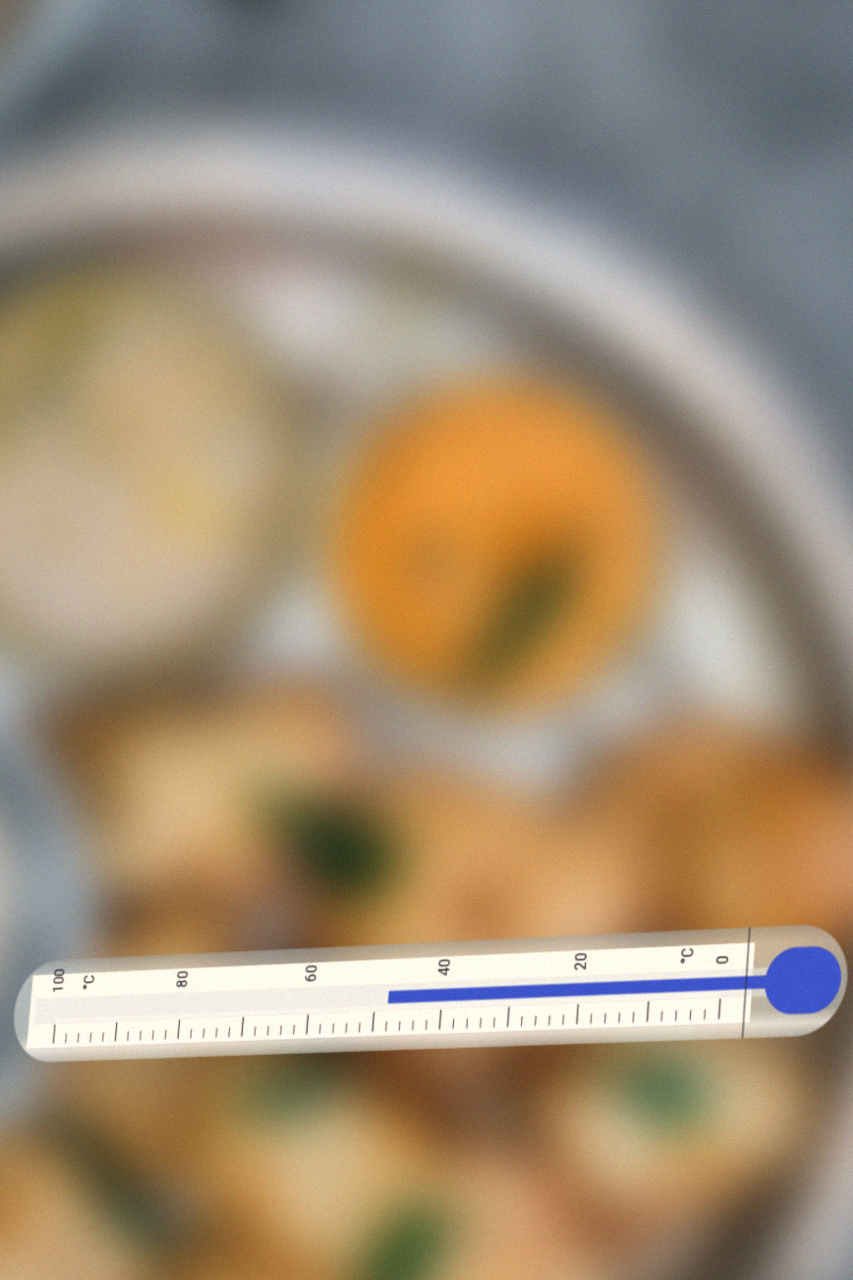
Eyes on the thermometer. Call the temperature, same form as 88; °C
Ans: 48; °C
